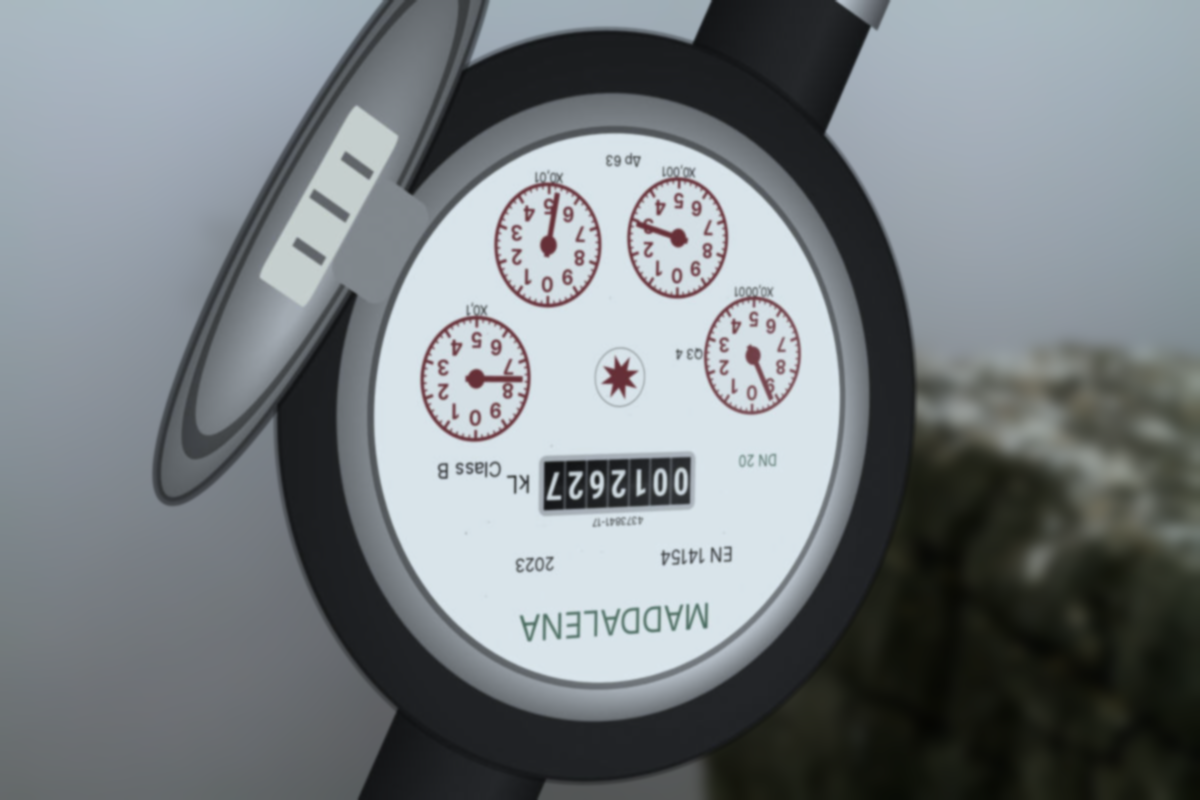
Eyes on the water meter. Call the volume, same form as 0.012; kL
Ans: 12627.7529; kL
